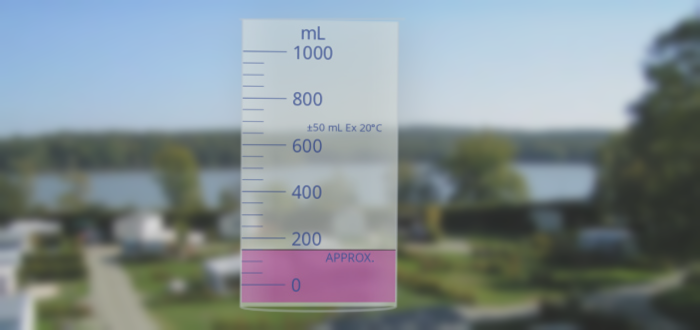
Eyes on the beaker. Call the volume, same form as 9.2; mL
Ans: 150; mL
